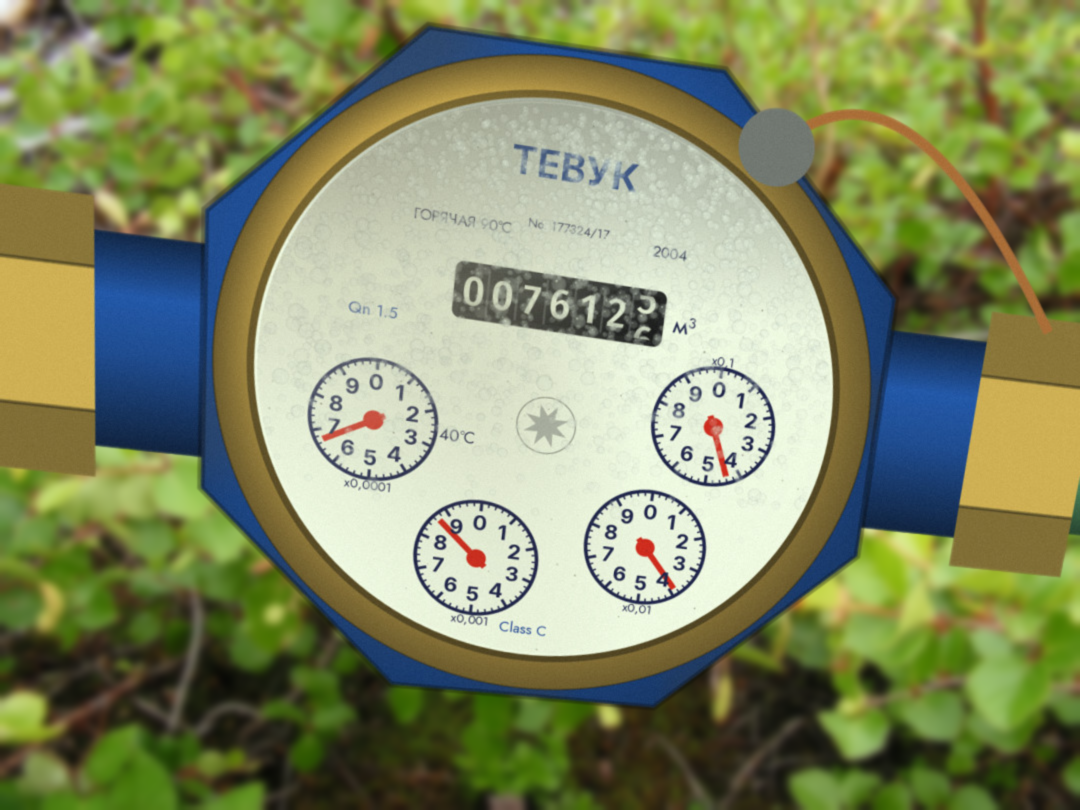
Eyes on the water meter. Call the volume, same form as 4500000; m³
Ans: 76125.4386; m³
